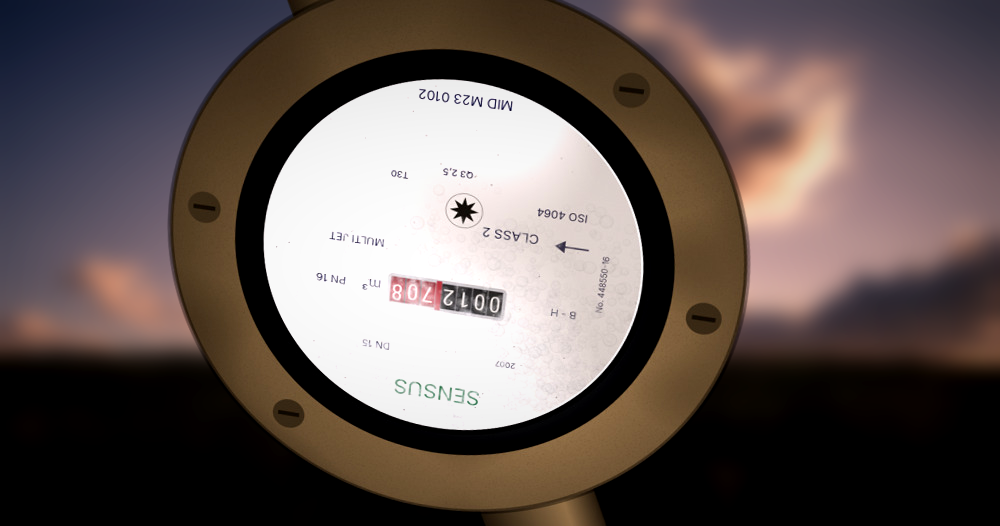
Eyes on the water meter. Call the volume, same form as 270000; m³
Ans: 12.708; m³
